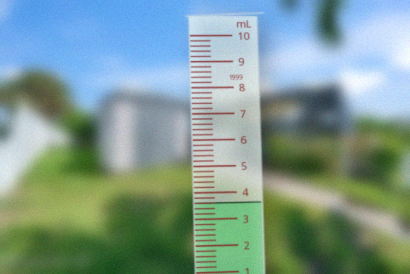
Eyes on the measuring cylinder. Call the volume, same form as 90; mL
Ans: 3.6; mL
